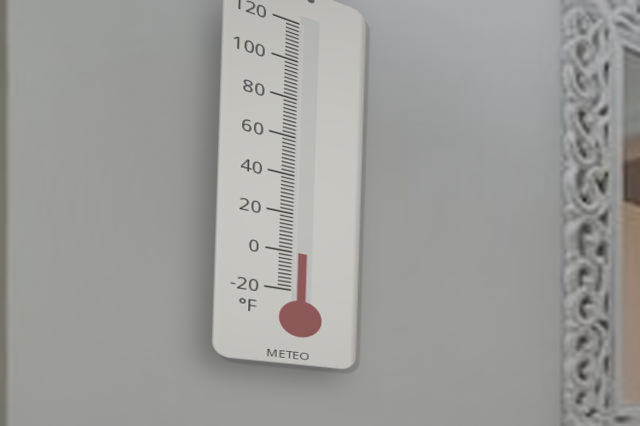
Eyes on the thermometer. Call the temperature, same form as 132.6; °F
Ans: 0; °F
